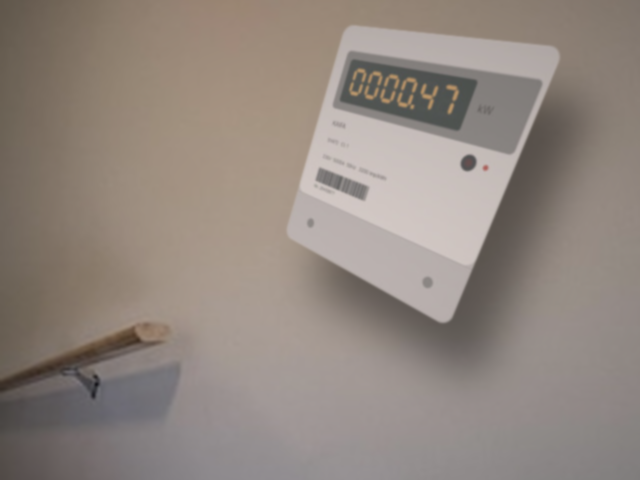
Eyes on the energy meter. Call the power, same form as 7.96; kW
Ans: 0.47; kW
